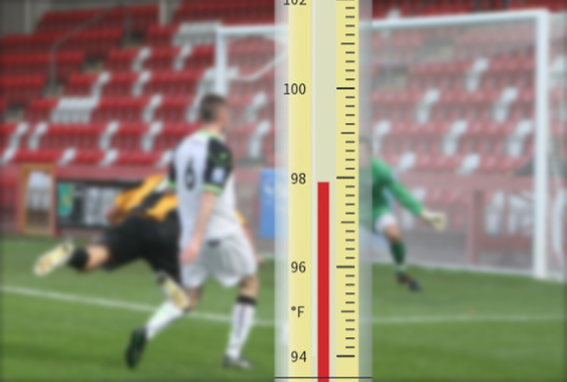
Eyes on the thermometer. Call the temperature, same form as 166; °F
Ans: 97.9; °F
